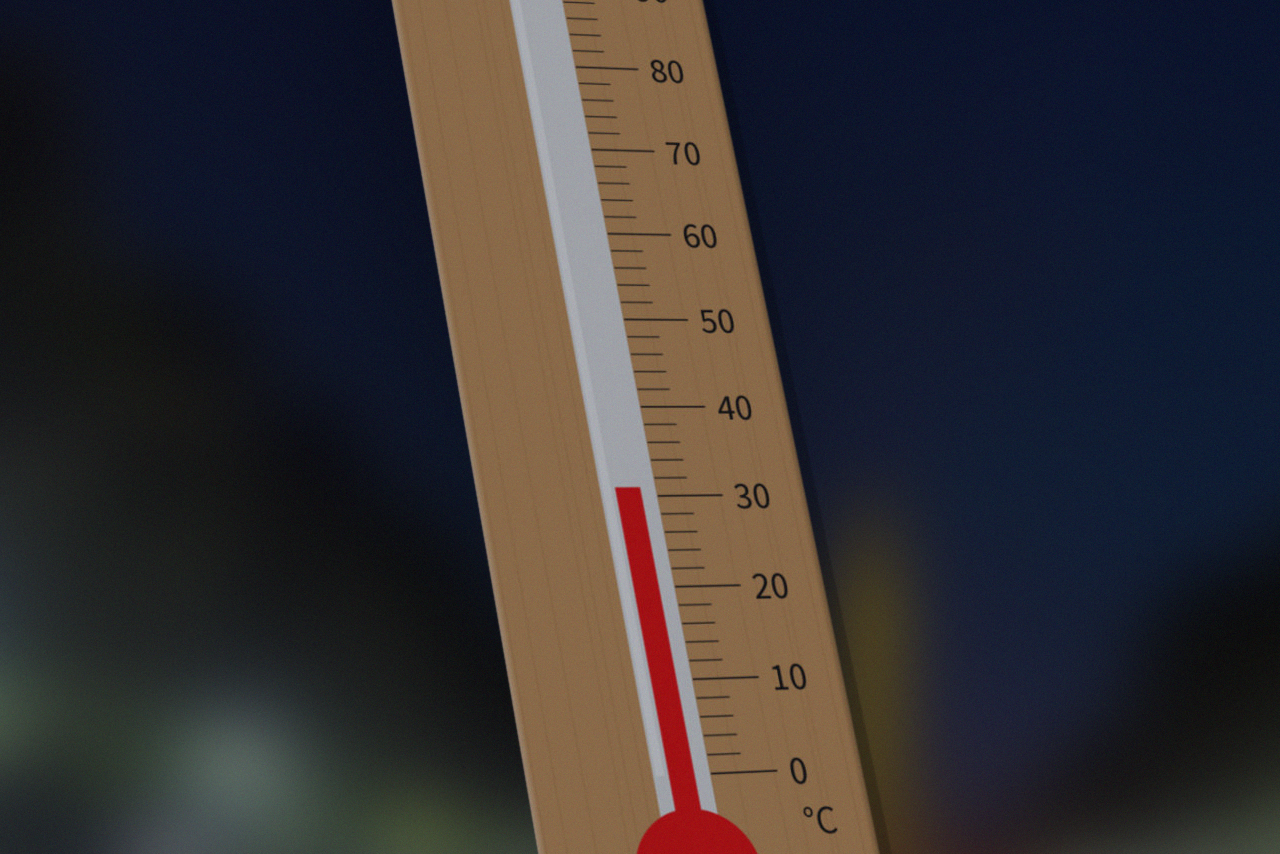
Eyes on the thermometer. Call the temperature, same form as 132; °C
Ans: 31; °C
